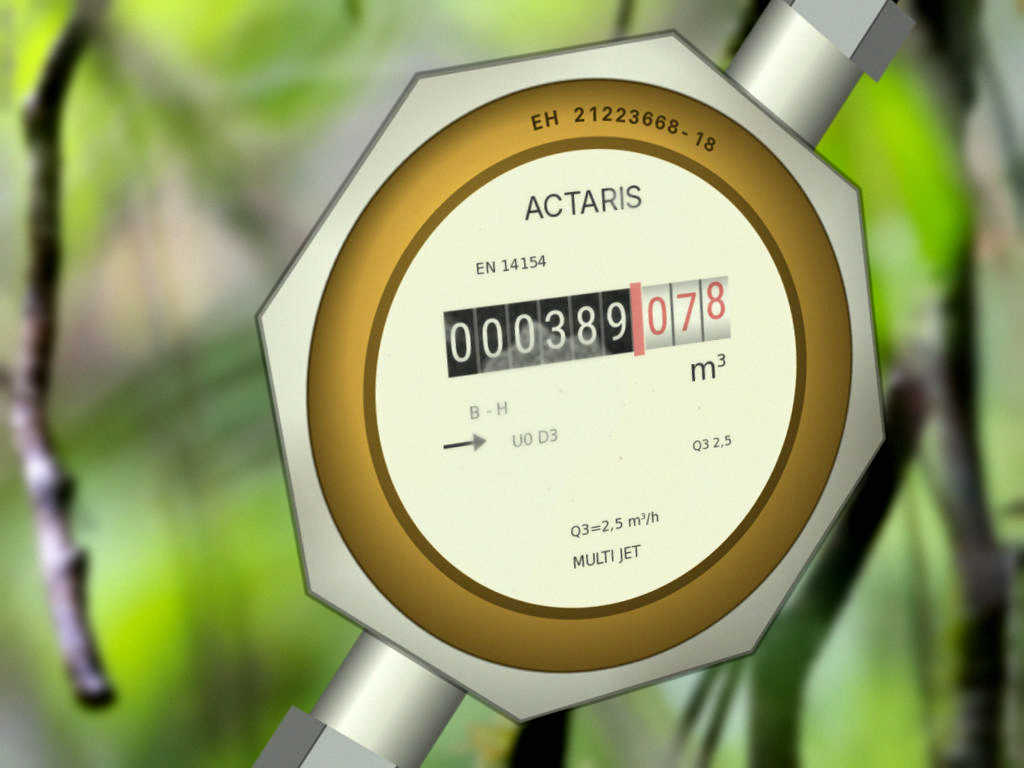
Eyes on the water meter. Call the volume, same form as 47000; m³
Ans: 389.078; m³
